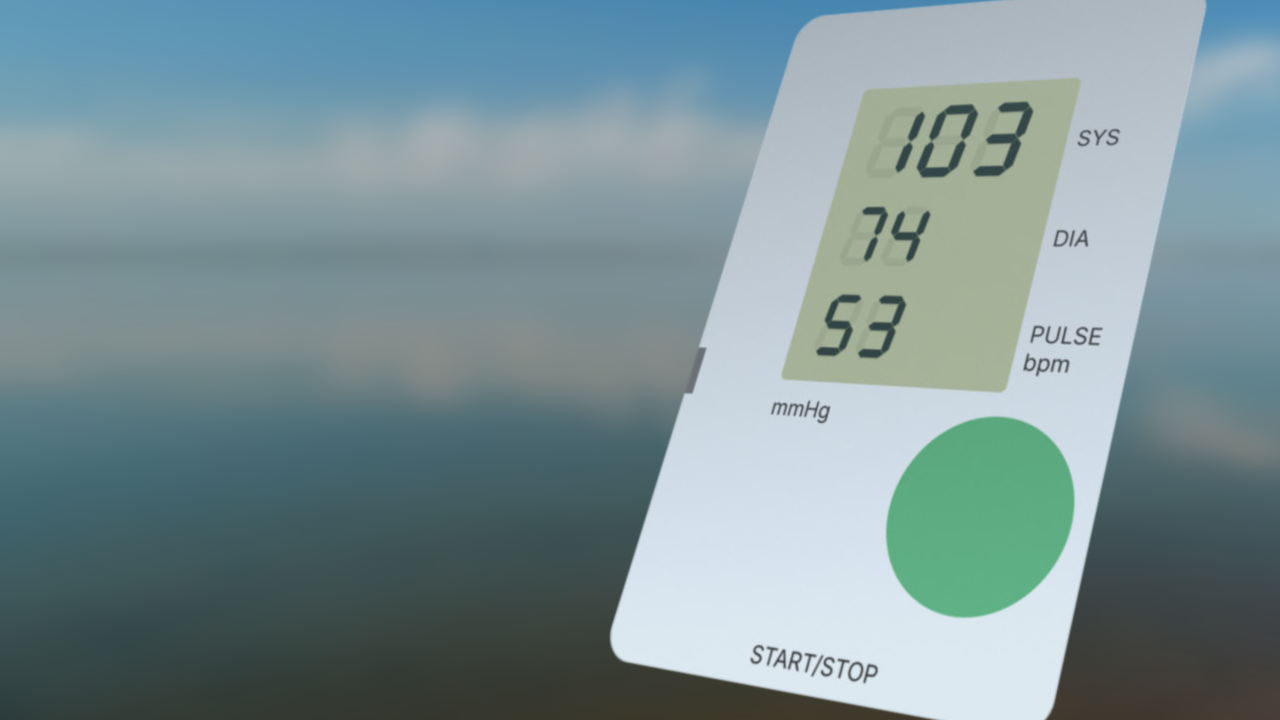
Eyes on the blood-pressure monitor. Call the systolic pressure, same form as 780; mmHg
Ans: 103; mmHg
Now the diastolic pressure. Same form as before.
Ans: 74; mmHg
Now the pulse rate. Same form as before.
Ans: 53; bpm
